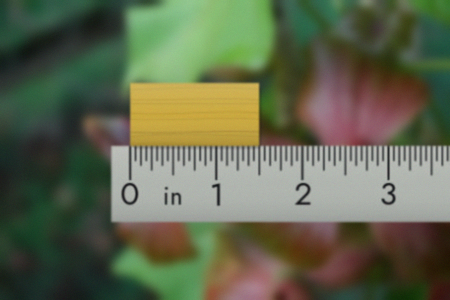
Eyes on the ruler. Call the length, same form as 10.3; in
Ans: 1.5; in
